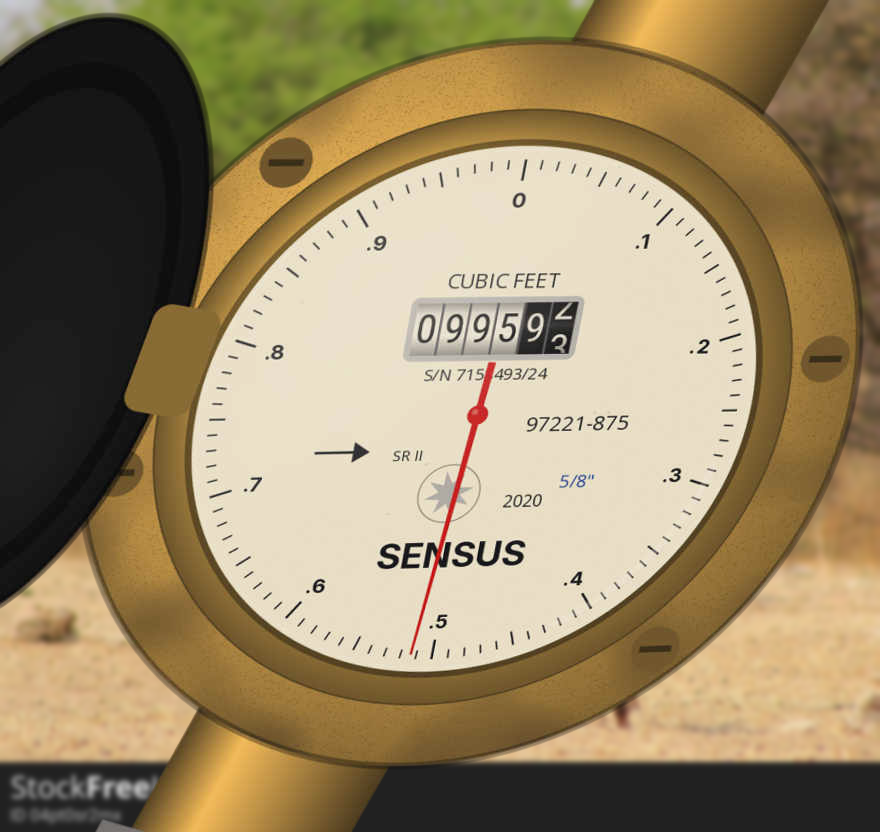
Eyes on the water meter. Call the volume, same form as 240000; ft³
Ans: 99592.51; ft³
